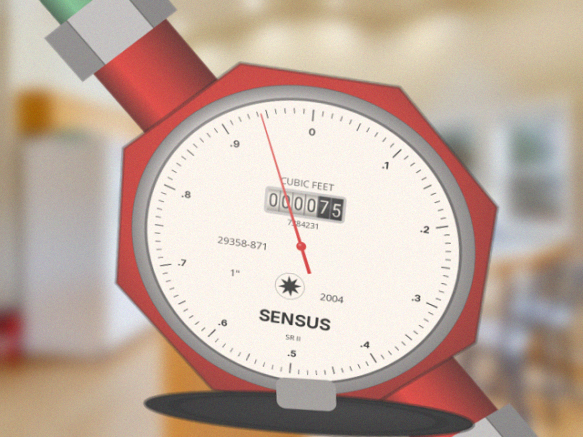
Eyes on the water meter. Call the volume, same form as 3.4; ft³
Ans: 74.94; ft³
